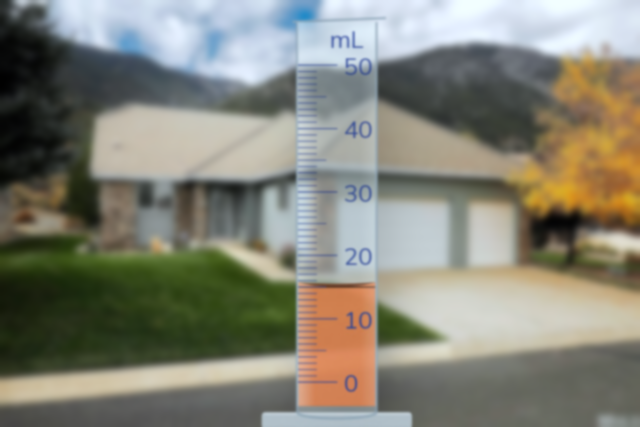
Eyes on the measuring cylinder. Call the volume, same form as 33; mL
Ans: 15; mL
